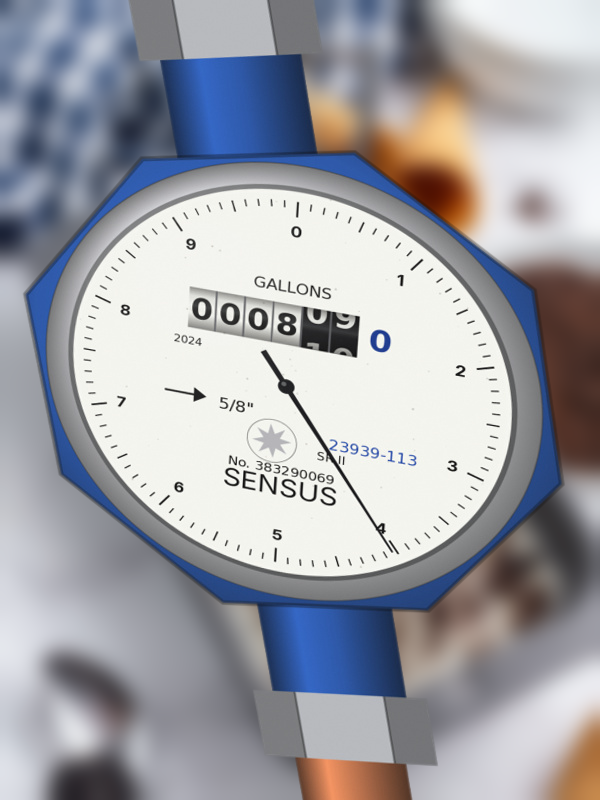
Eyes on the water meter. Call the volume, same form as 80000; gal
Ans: 8094.0; gal
